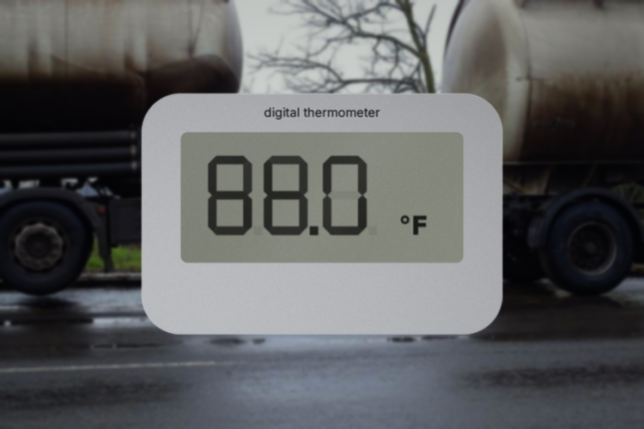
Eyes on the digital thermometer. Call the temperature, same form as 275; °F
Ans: 88.0; °F
